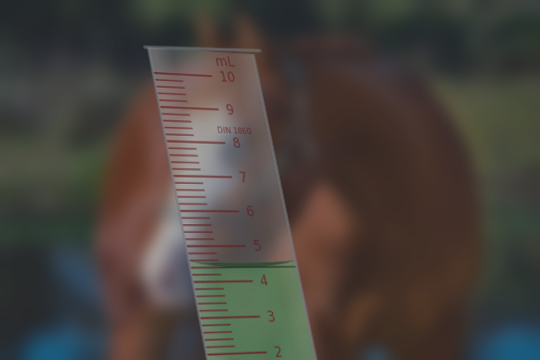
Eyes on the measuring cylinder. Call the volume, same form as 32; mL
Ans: 4.4; mL
